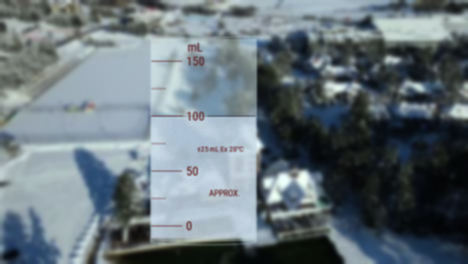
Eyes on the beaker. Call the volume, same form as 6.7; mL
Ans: 100; mL
